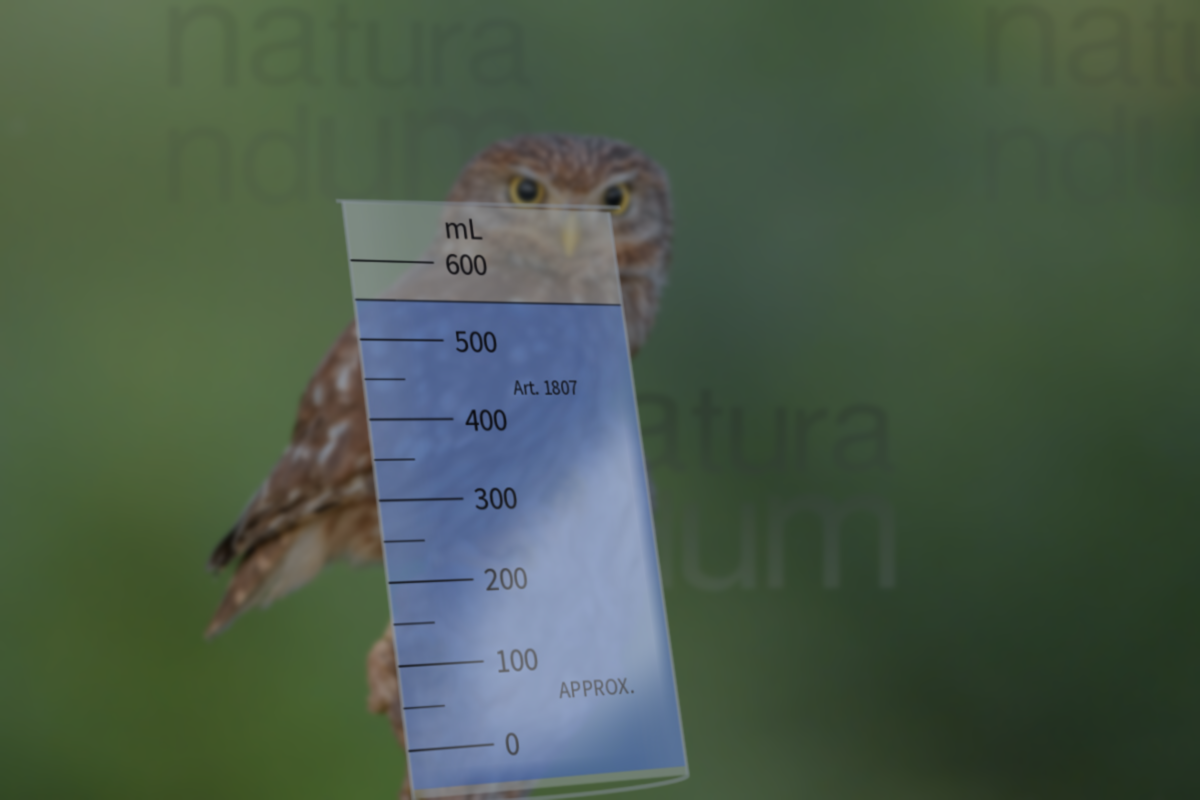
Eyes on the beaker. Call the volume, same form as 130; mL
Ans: 550; mL
